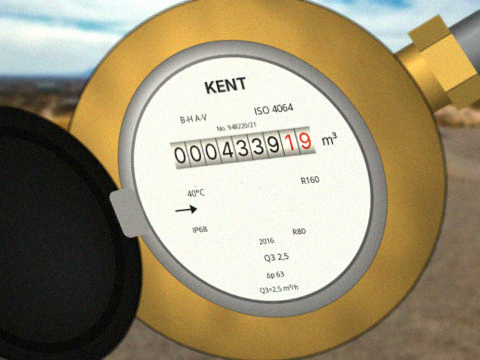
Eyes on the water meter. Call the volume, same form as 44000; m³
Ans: 4339.19; m³
